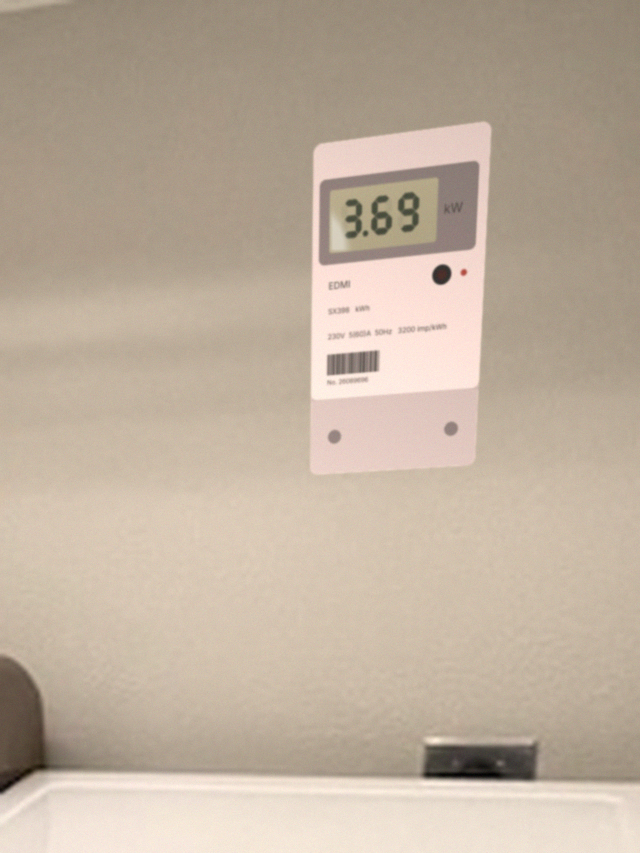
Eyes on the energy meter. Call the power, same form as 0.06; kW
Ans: 3.69; kW
